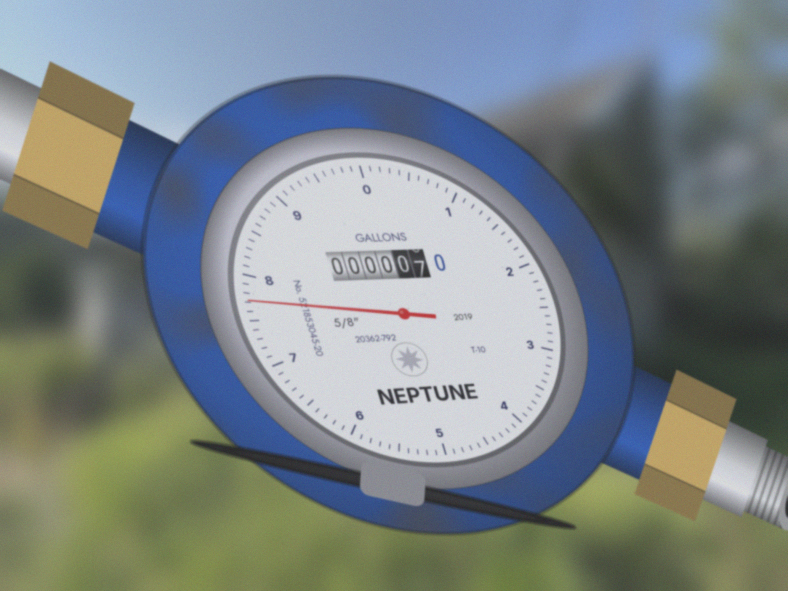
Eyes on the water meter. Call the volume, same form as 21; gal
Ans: 67.7; gal
